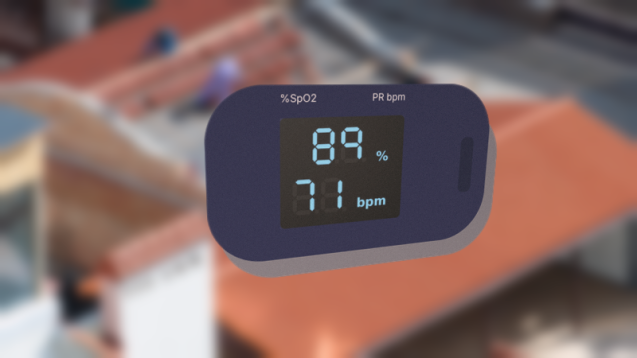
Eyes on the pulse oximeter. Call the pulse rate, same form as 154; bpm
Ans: 71; bpm
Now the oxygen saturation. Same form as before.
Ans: 89; %
